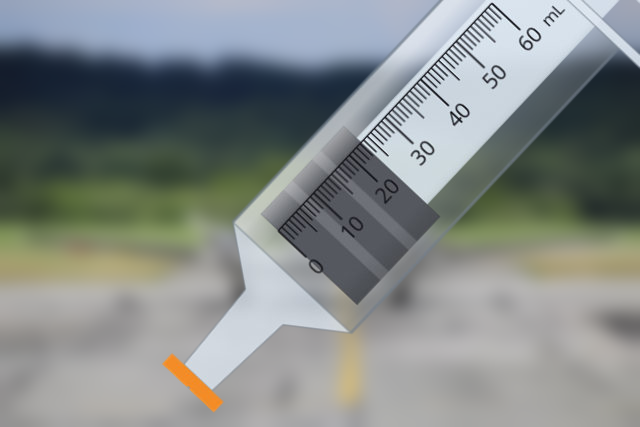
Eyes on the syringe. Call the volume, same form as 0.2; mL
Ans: 0; mL
